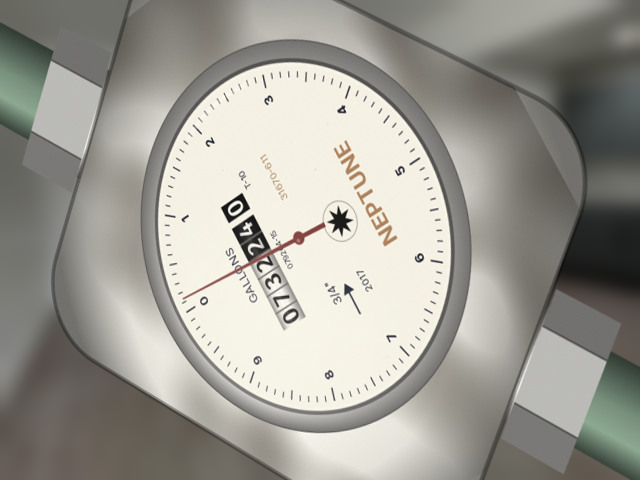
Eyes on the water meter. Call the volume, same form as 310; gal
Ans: 732240.1; gal
